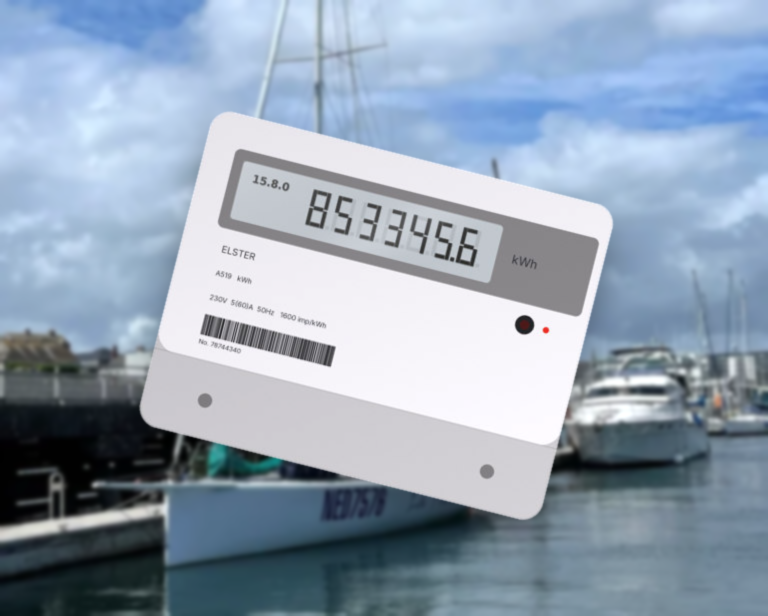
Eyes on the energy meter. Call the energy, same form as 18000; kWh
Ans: 853345.6; kWh
